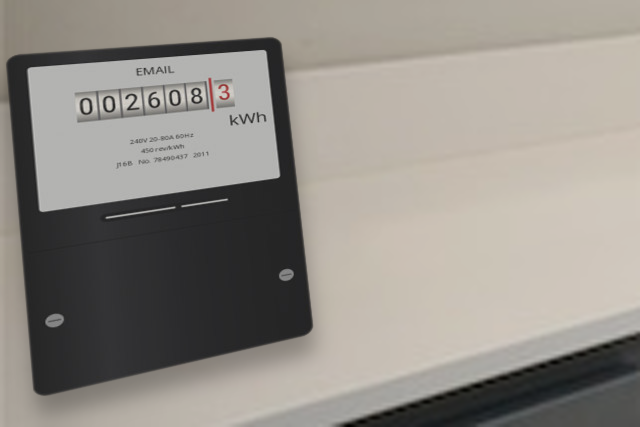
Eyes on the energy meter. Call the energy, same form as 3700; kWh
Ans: 2608.3; kWh
